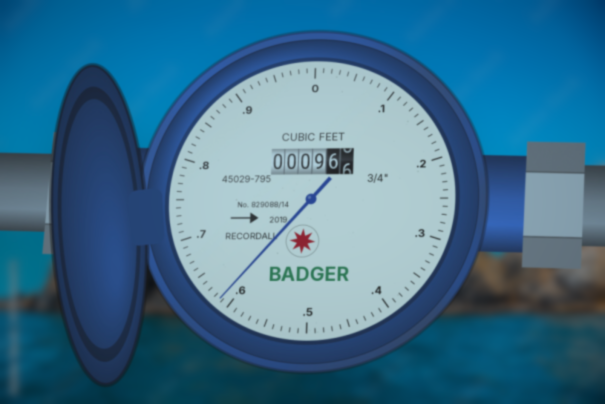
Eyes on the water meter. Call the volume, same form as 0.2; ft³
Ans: 965.61; ft³
